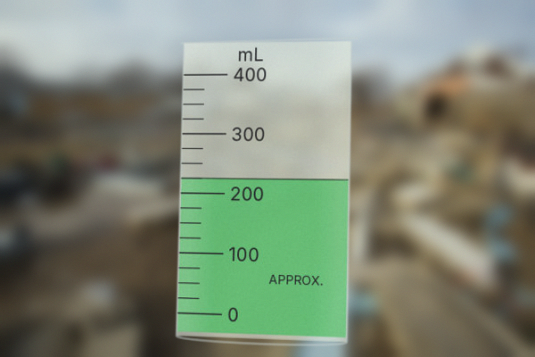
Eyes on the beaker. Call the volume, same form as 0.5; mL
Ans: 225; mL
